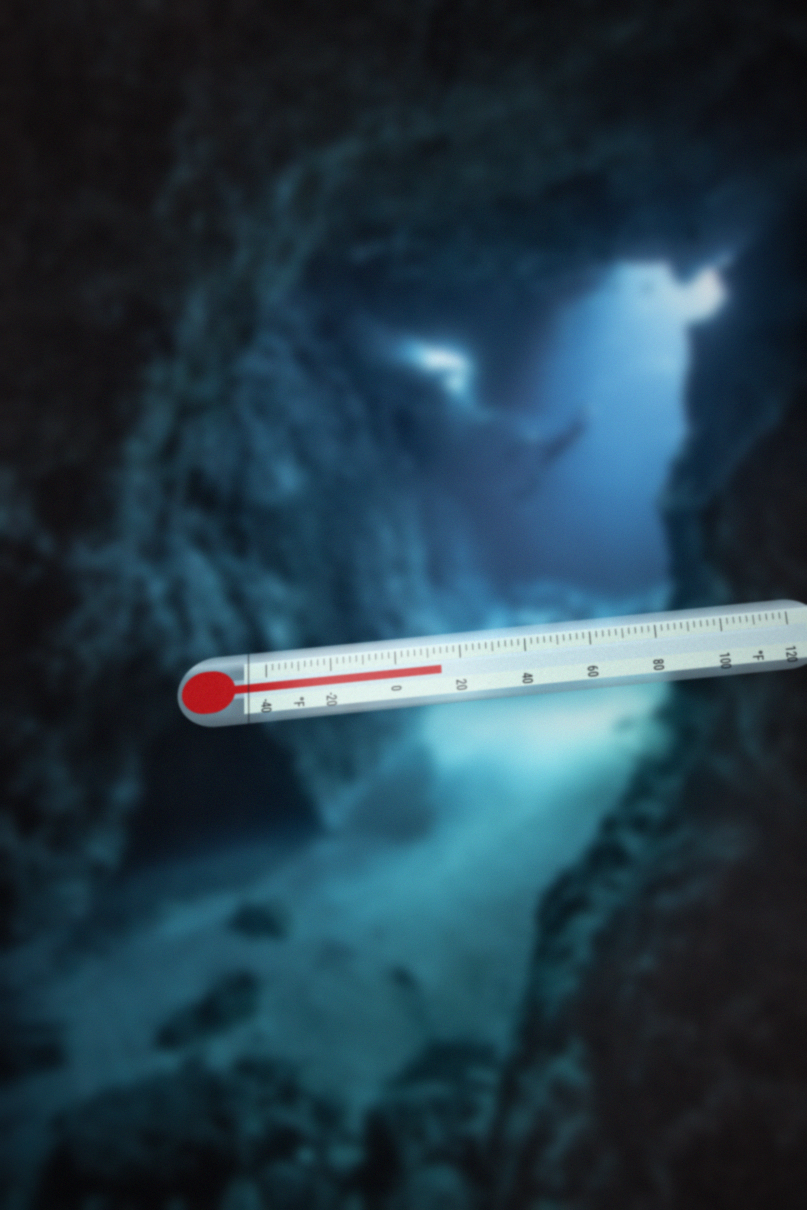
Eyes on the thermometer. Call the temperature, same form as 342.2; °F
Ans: 14; °F
